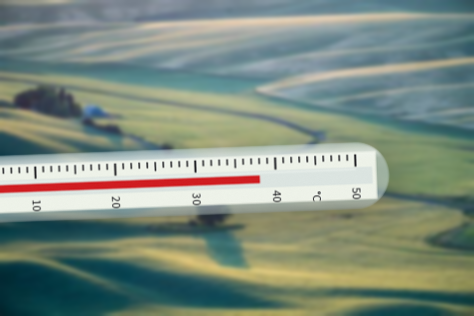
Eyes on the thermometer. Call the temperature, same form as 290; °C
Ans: 38; °C
